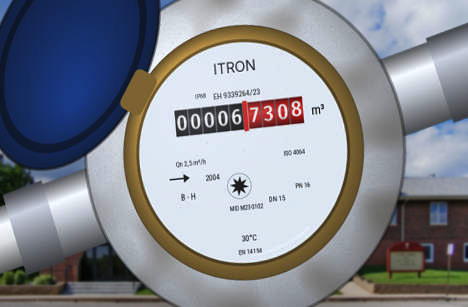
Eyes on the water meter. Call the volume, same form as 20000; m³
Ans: 6.7308; m³
